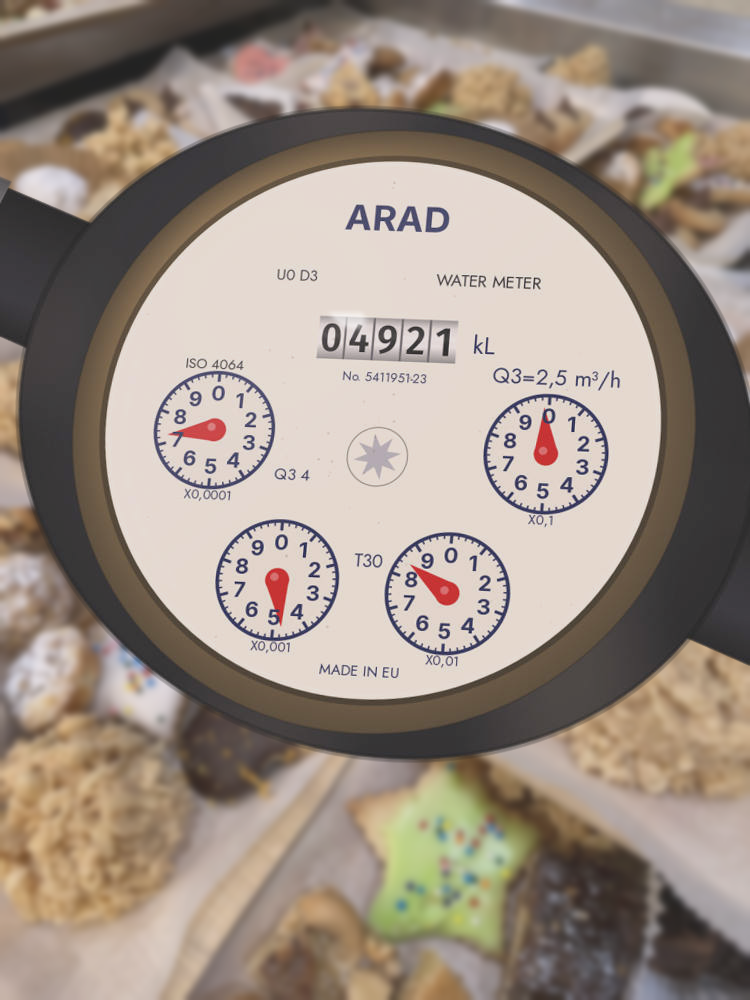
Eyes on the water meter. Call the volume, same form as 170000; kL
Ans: 4920.9847; kL
